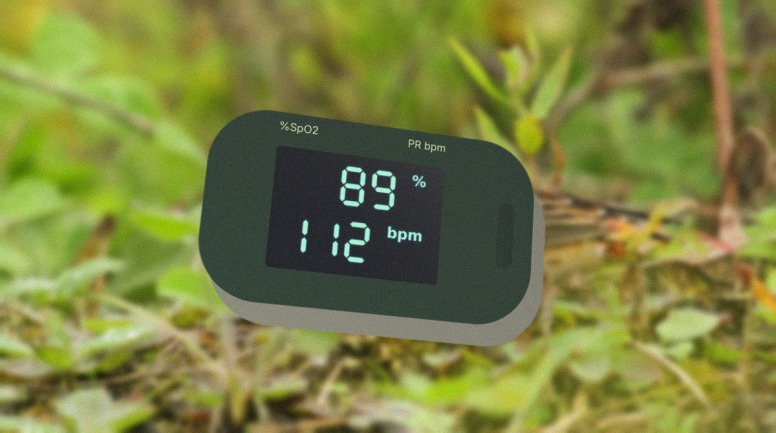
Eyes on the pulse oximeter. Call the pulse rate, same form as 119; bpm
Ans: 112; bpm
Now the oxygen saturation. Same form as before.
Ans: 89; %
